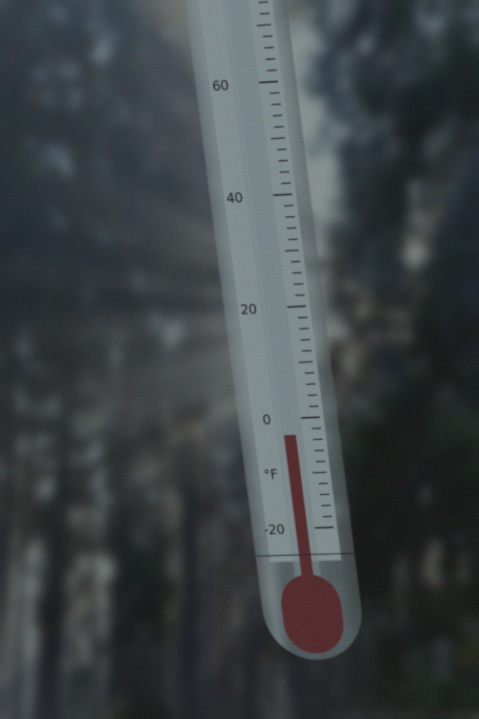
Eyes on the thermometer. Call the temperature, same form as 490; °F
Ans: -3; °F
